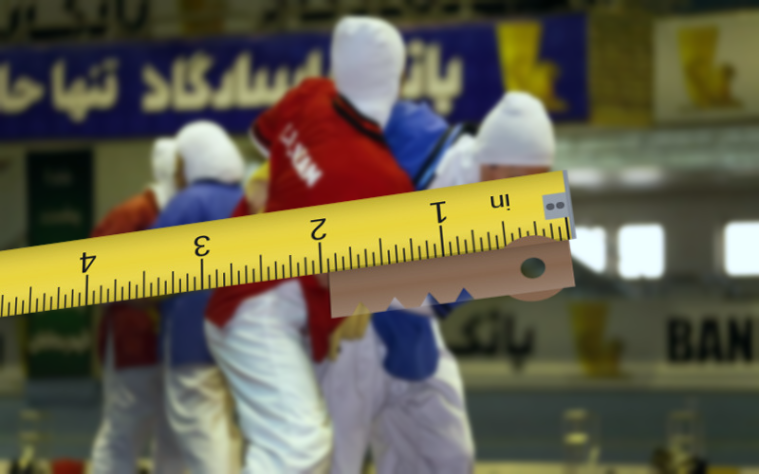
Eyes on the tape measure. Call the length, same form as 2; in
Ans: 1.9375; in
